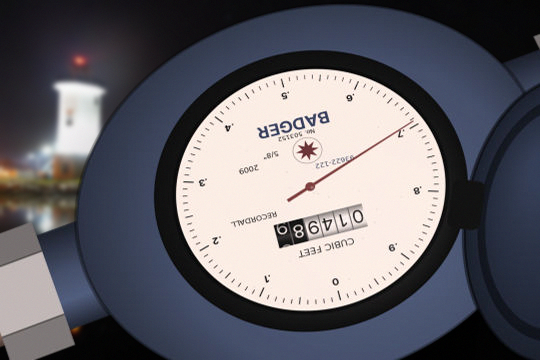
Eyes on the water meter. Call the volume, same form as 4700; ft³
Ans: 14988.69; ft³
